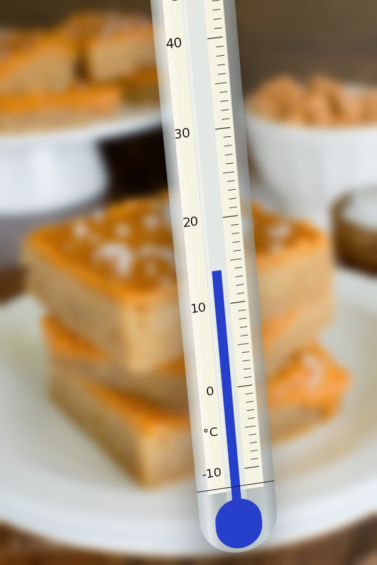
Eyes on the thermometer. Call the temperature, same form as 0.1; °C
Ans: 14; °C
